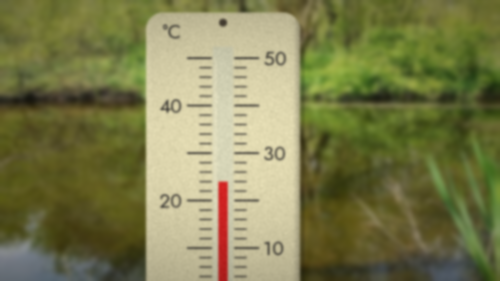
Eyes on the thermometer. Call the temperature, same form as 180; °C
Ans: 24; °C
